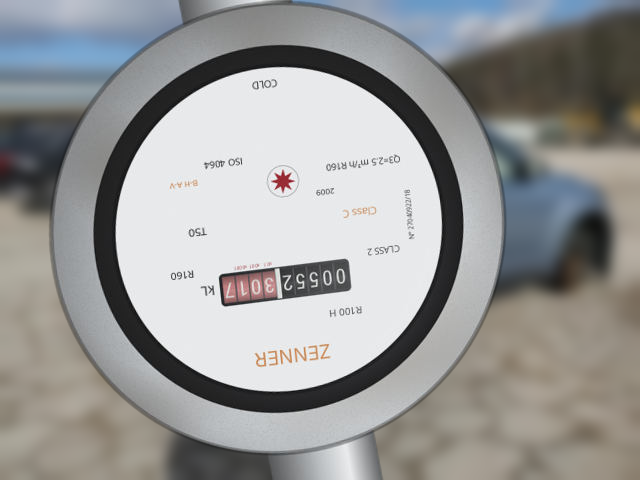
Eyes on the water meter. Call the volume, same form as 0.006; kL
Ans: 552.3017; kL
